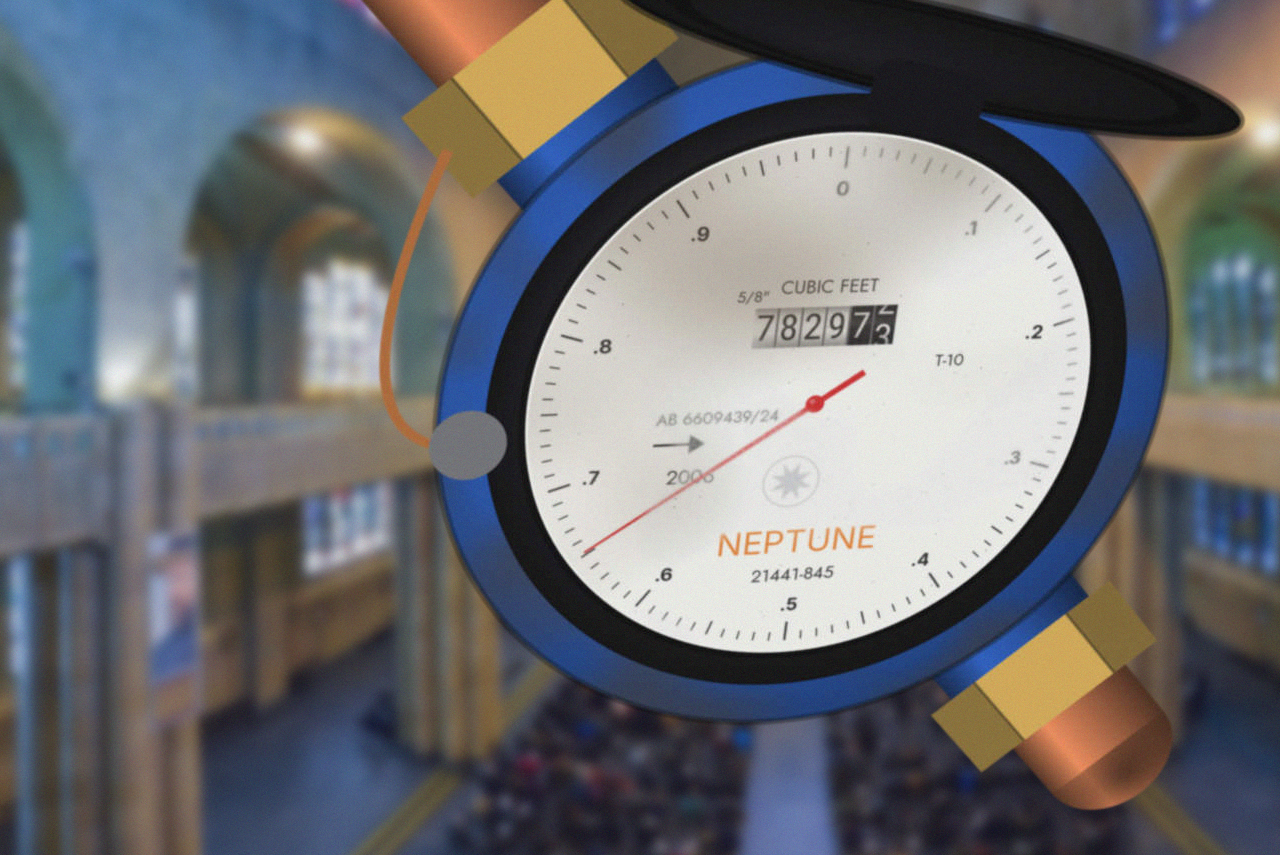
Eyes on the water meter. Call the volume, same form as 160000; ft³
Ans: 782972.65; ft³
